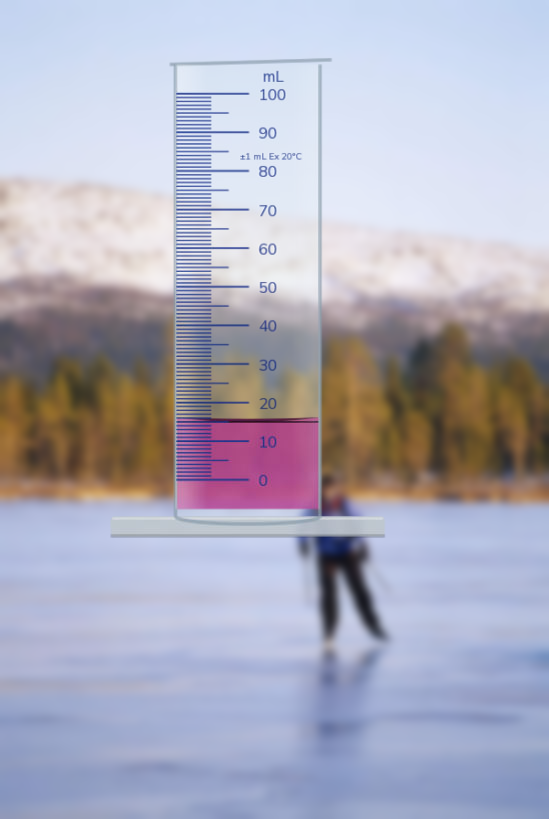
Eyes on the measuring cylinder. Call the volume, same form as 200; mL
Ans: 15; mL
